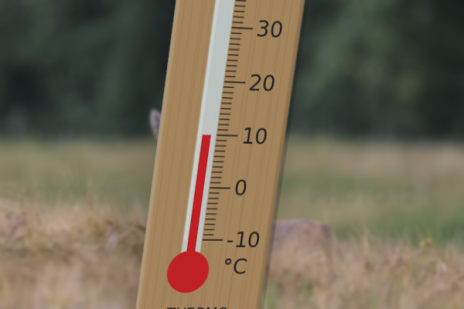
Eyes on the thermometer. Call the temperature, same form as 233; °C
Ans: 10; °C
